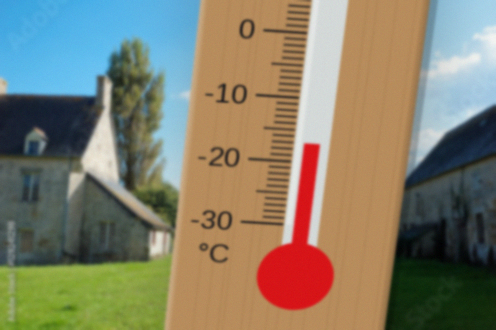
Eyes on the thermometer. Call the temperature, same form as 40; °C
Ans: -17; °C
